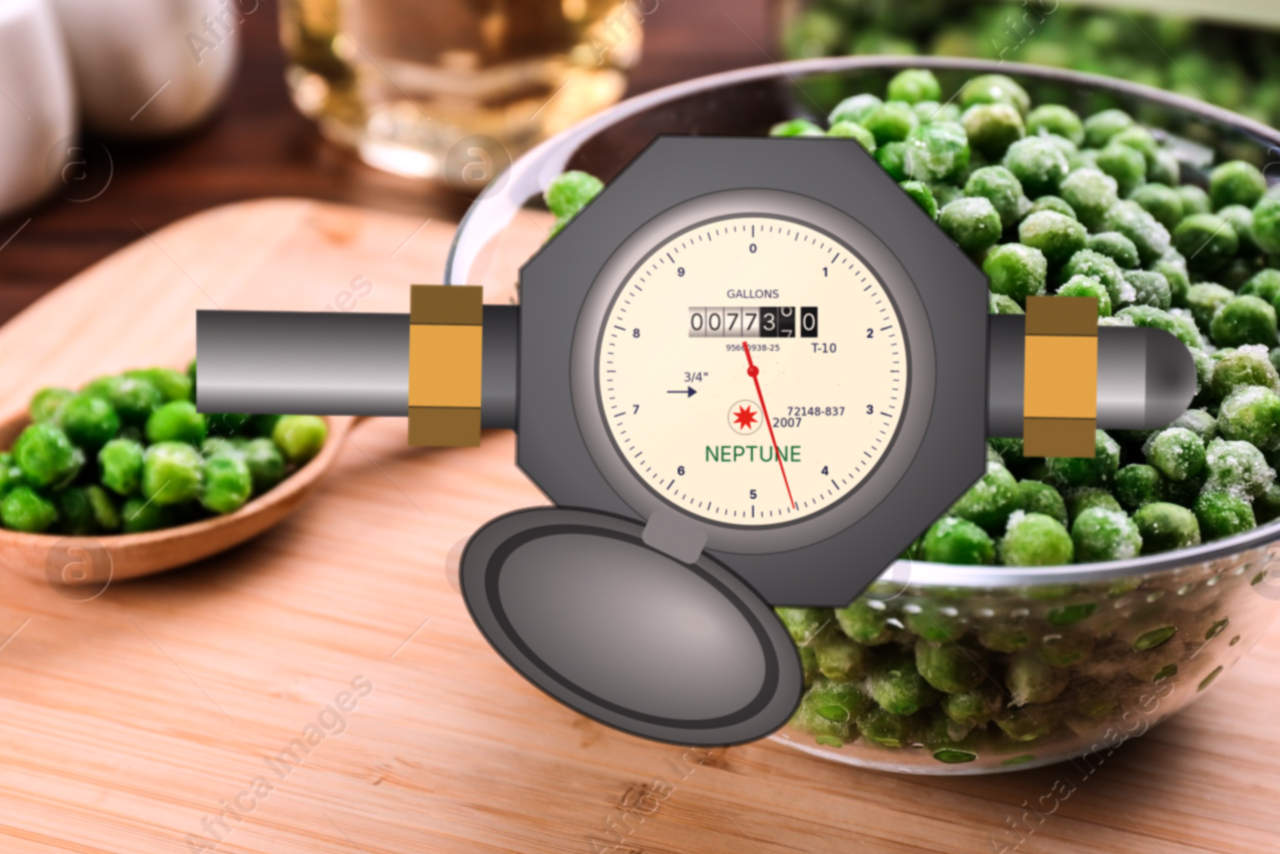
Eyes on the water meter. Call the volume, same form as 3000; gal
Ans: 77364.5; gal
